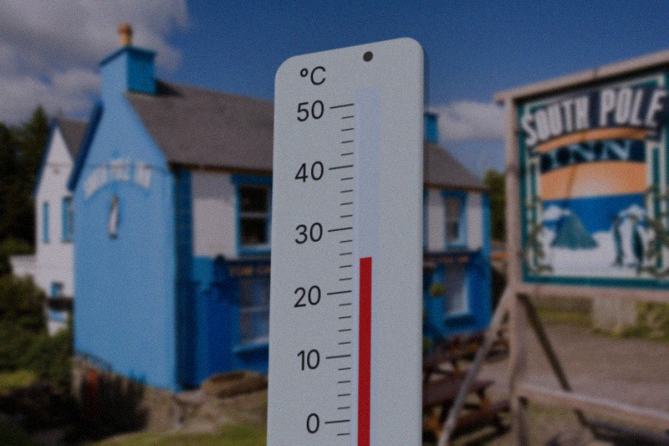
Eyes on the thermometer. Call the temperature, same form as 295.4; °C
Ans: 25; °C
